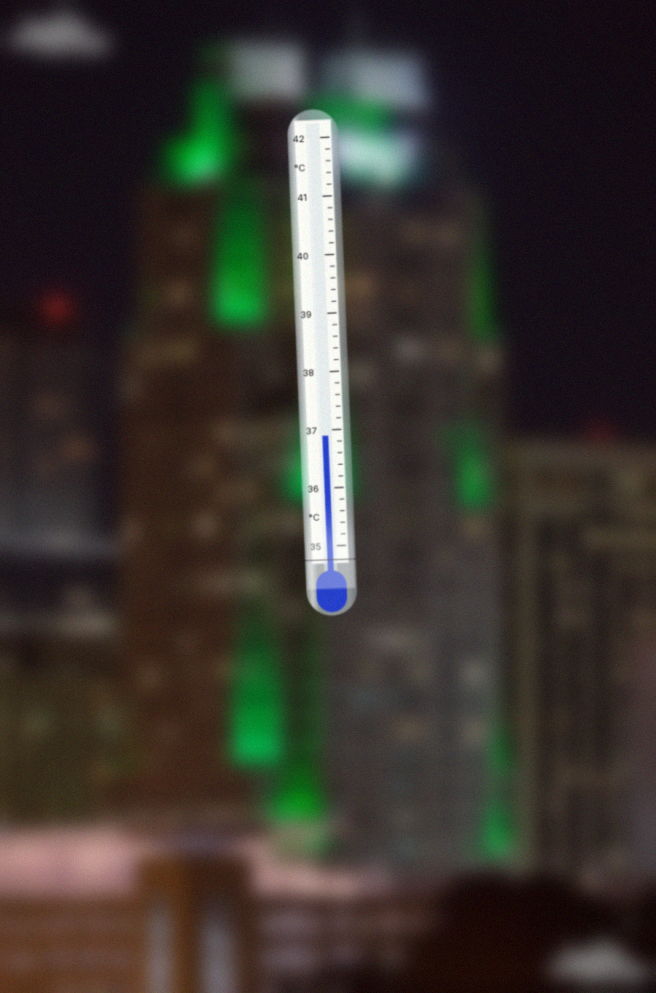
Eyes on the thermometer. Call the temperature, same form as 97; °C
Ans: 36.9; °C
